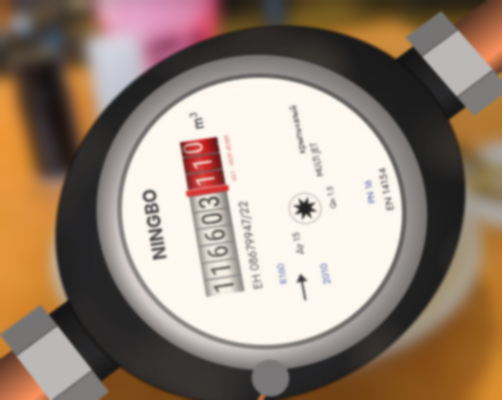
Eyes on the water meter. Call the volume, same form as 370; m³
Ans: 116603.110; m³
